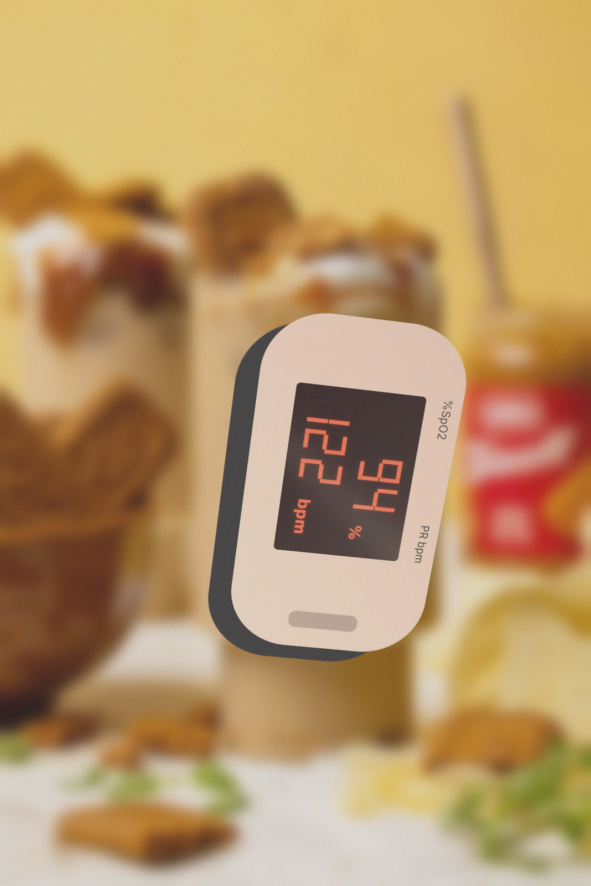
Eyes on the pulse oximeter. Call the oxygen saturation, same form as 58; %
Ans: 94; %
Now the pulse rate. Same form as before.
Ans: 122; bpm
